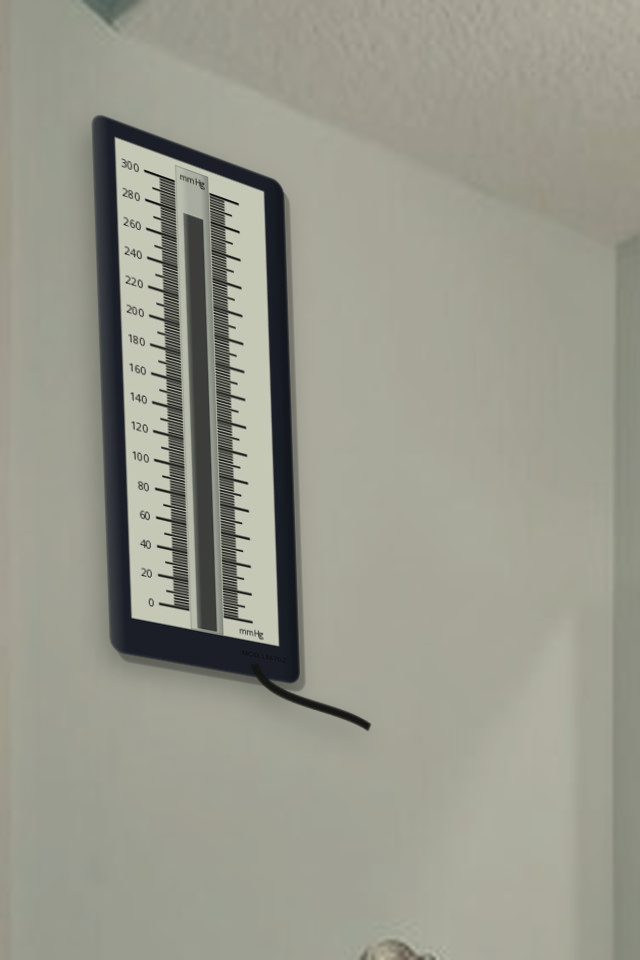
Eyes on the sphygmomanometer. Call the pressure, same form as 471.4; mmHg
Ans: 280; mmHg
